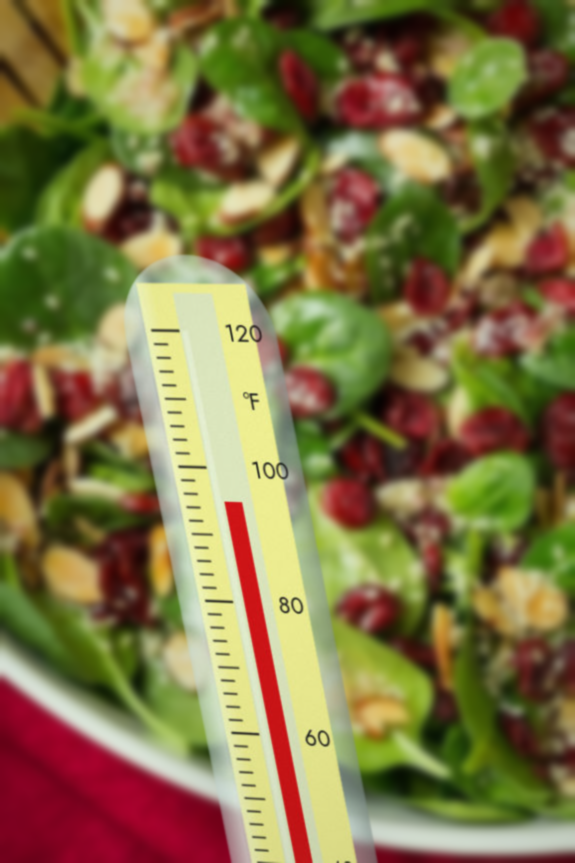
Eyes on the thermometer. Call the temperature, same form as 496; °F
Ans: 95; °F
